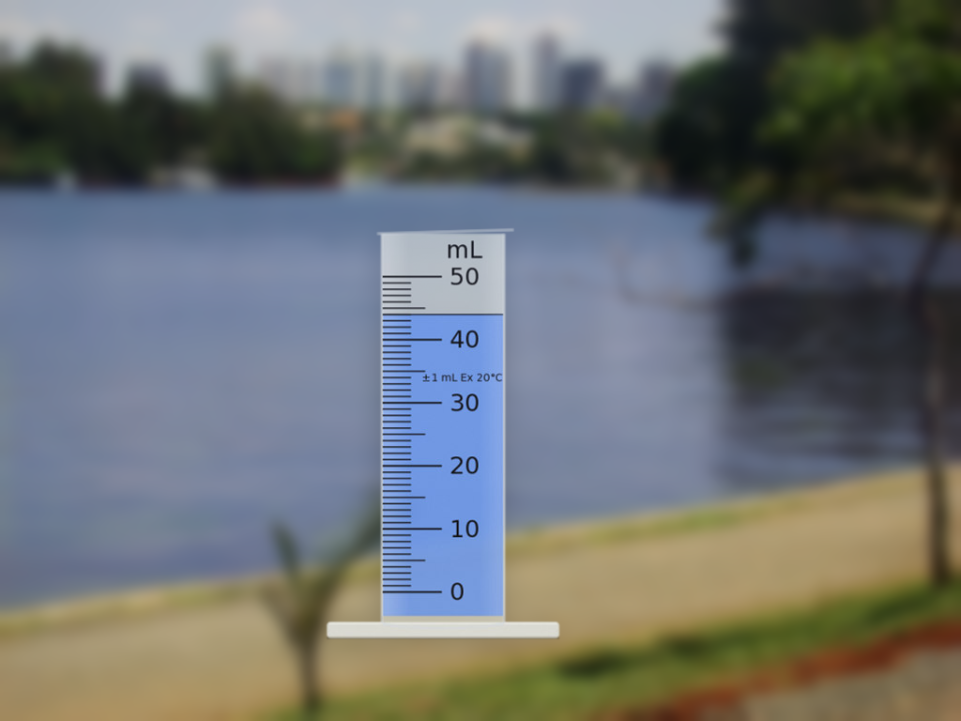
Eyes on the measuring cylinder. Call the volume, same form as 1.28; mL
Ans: 44; mL
